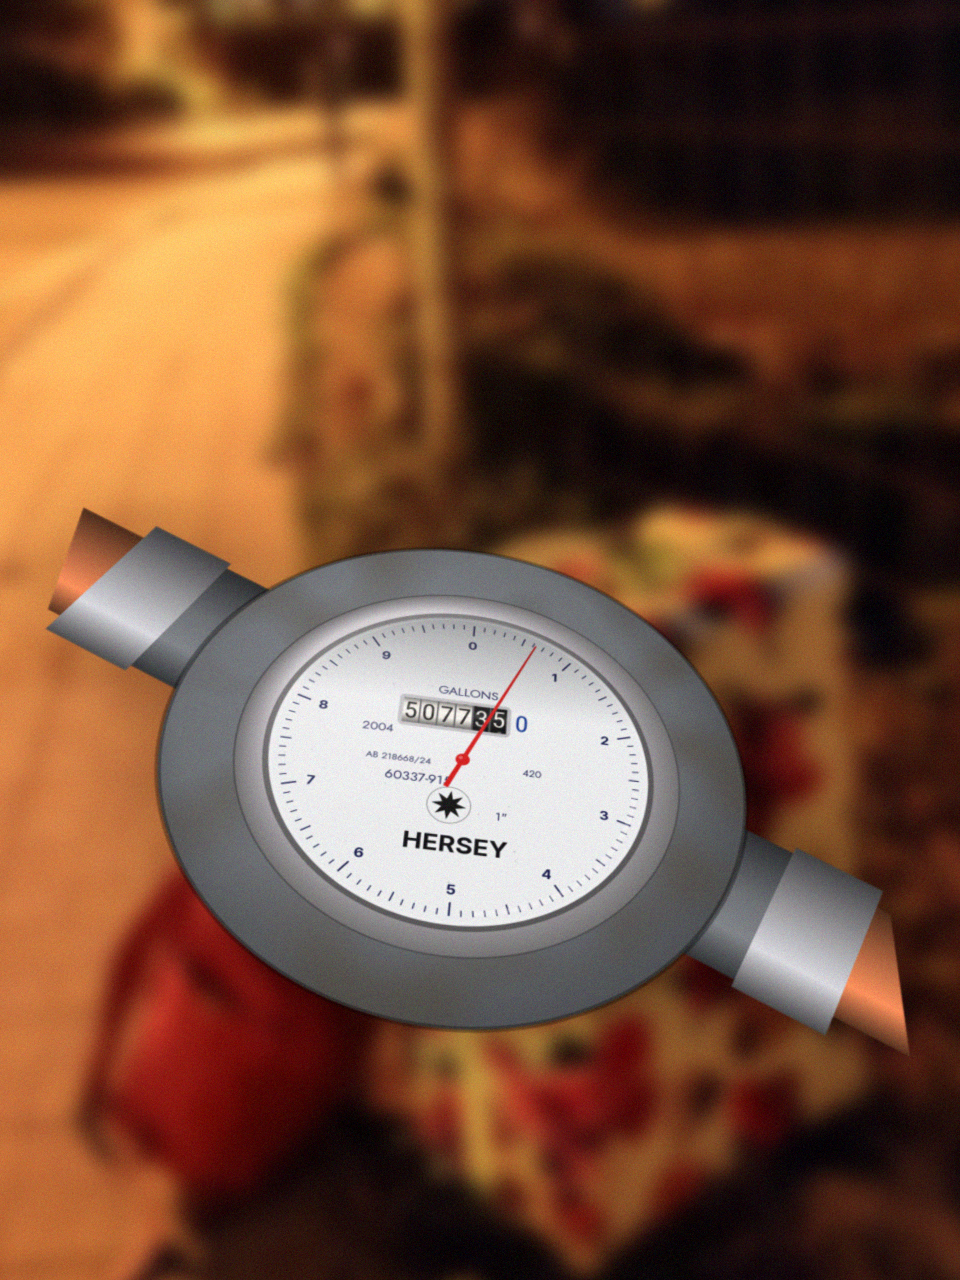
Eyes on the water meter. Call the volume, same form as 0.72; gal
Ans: 5077350.6; gal
